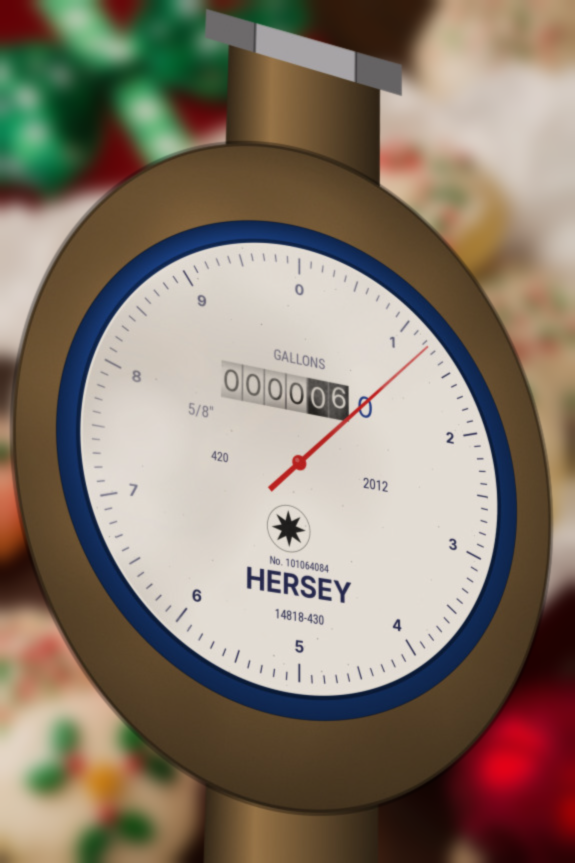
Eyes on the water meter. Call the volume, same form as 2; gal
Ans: 61.2; gal
